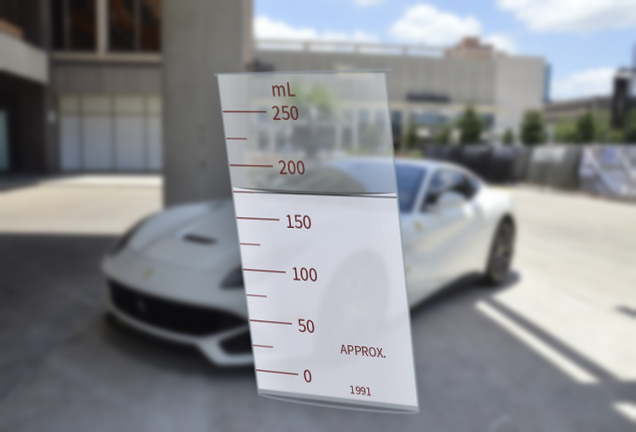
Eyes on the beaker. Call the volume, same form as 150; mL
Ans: 175; mL
